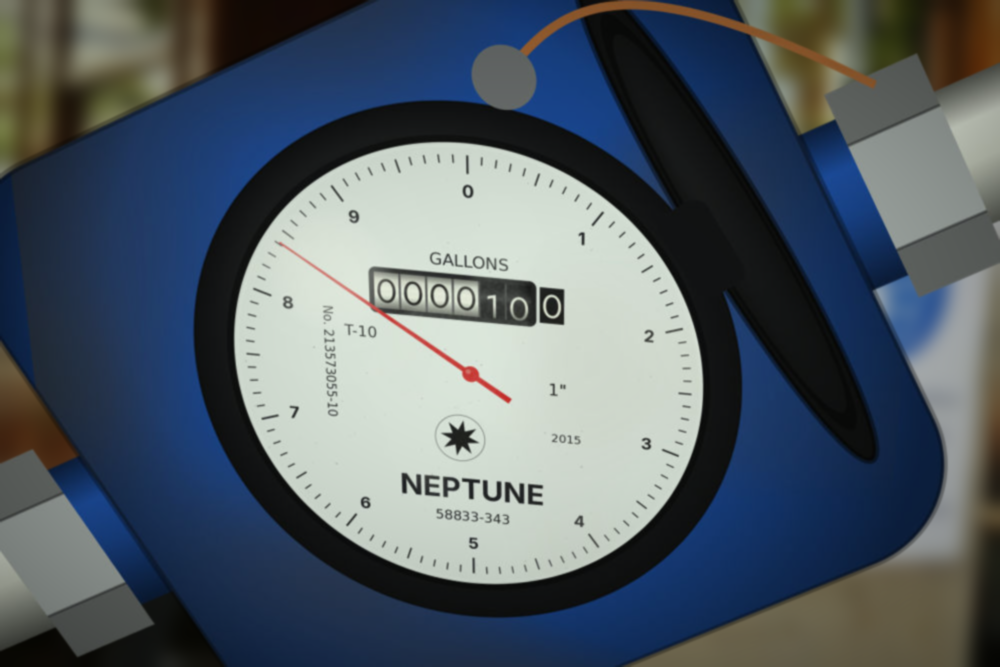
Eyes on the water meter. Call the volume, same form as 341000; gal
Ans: 98.4; gal
